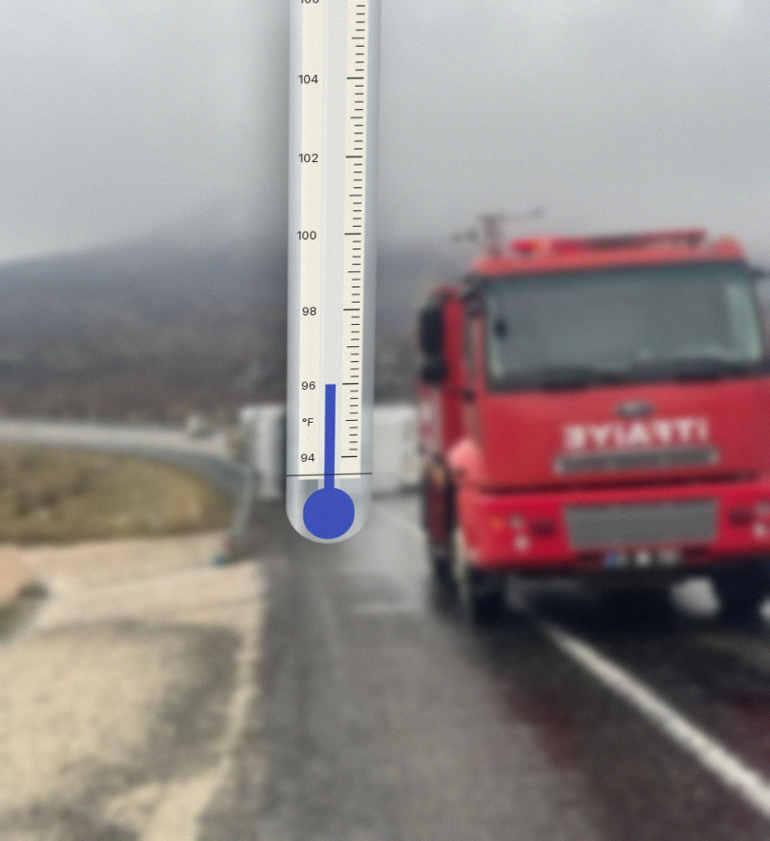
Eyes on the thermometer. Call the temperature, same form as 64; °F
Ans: 96; °F
